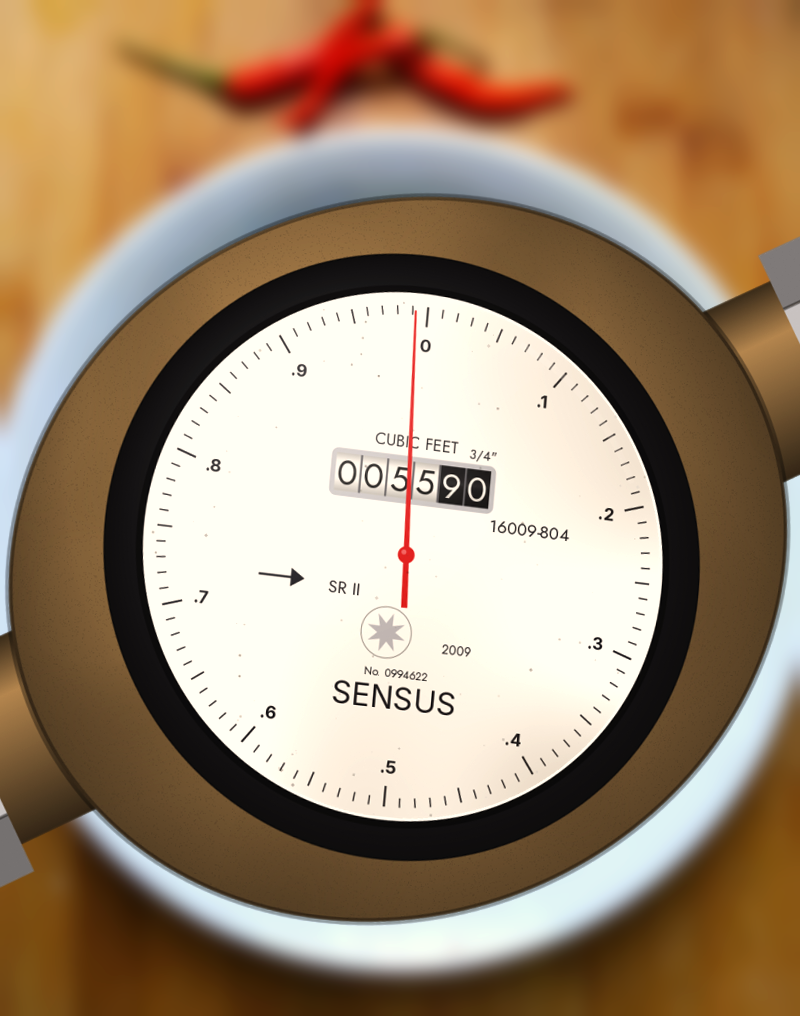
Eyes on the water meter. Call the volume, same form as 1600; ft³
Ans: 5589.99; ft³
